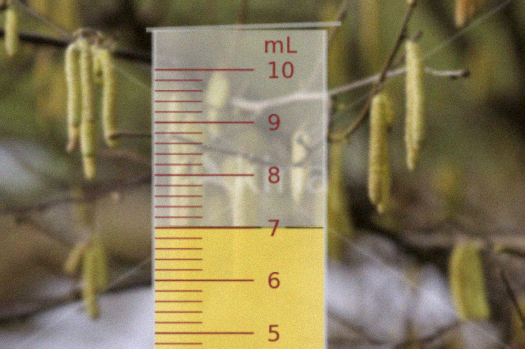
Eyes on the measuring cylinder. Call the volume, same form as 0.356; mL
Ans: 7; mL
